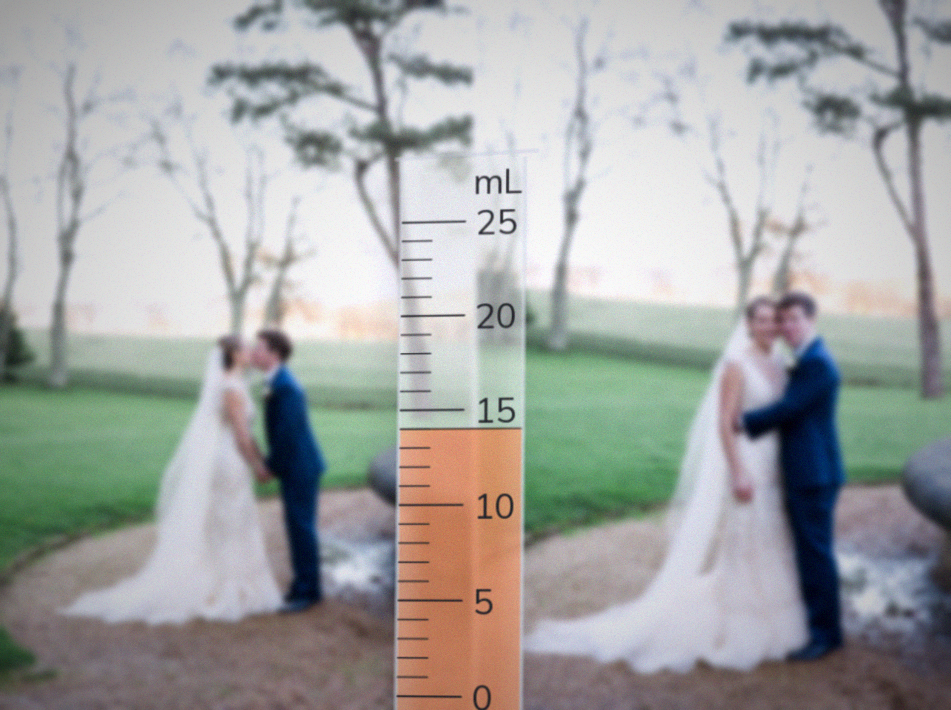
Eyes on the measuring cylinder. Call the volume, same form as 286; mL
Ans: 14; mL
